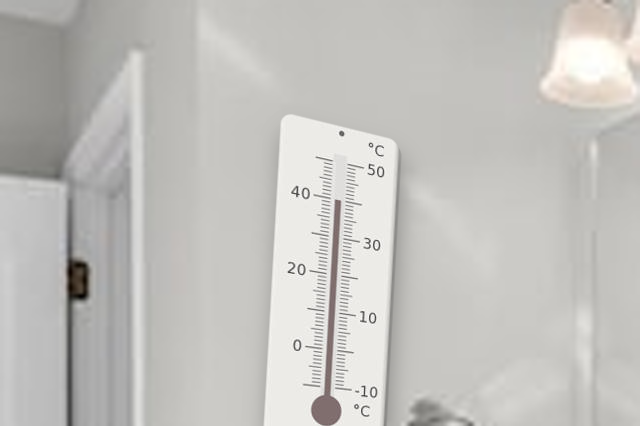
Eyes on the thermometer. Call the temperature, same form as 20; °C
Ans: 40; °C
